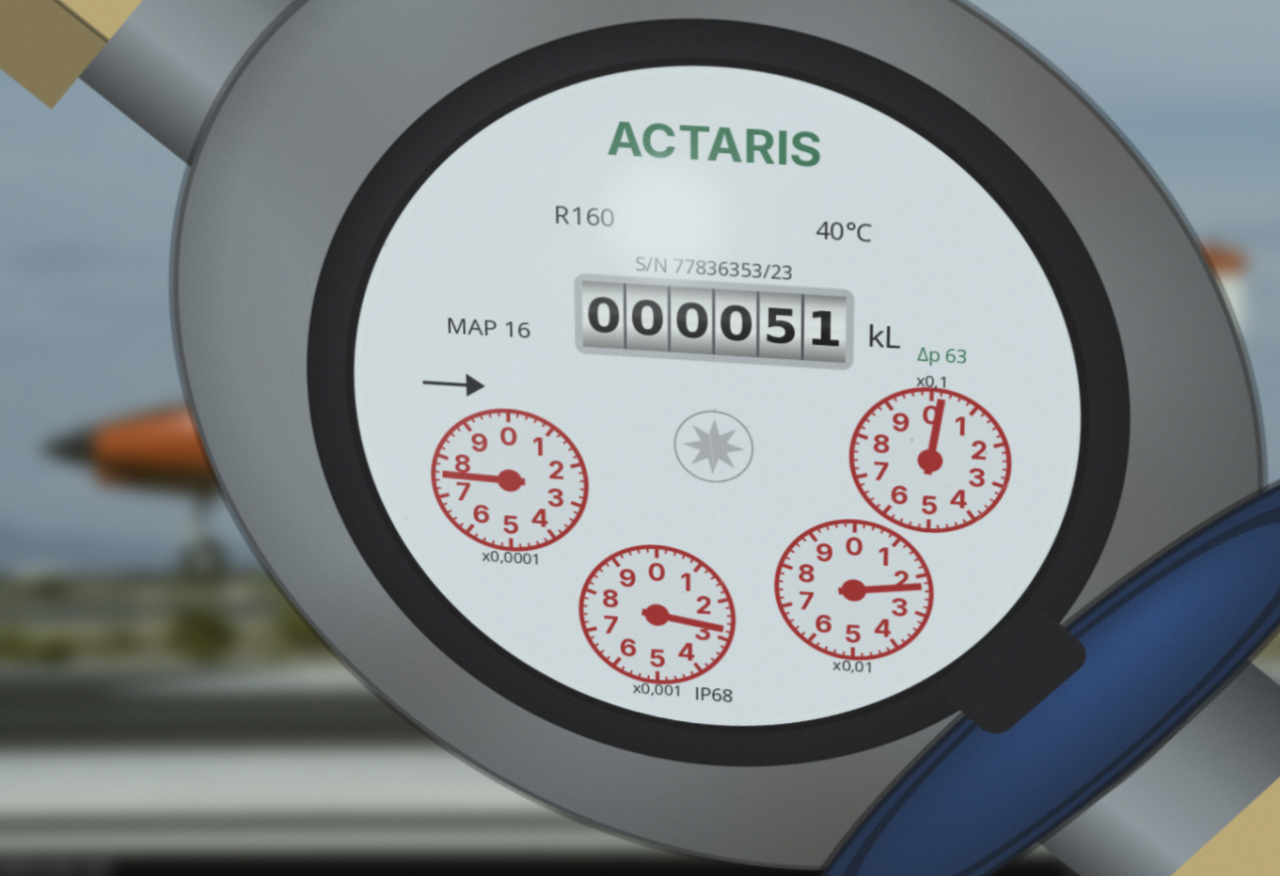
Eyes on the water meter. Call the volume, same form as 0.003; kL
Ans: 51.0227; kL
